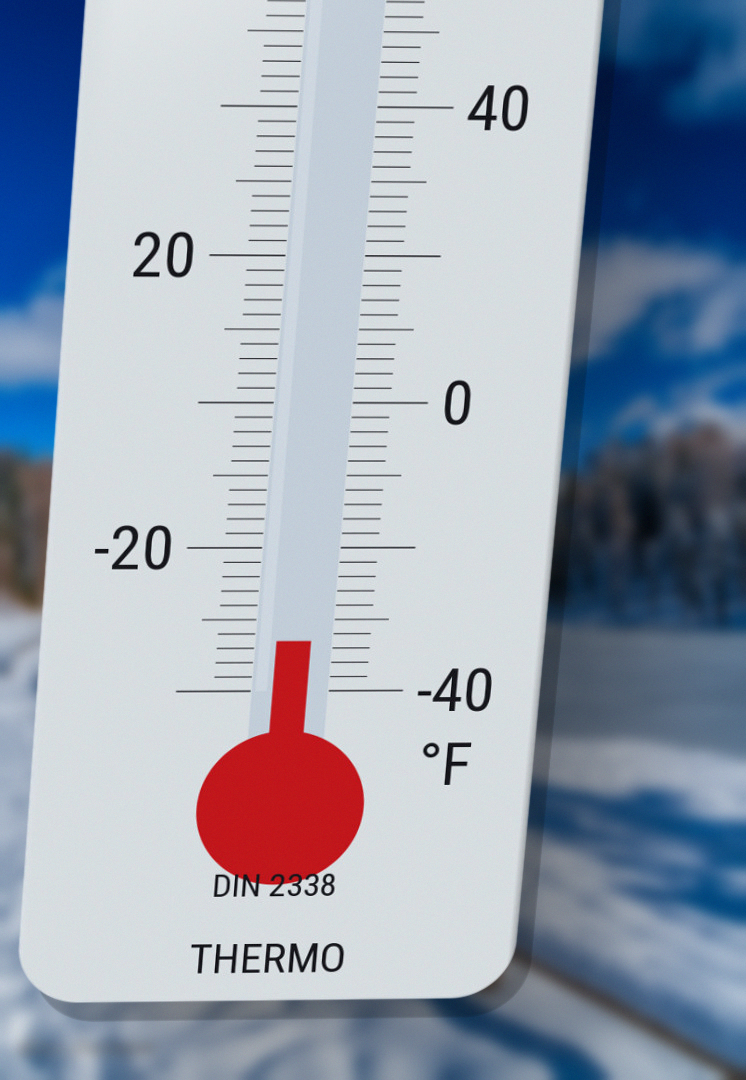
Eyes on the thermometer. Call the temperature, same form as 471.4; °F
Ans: -33; °F
